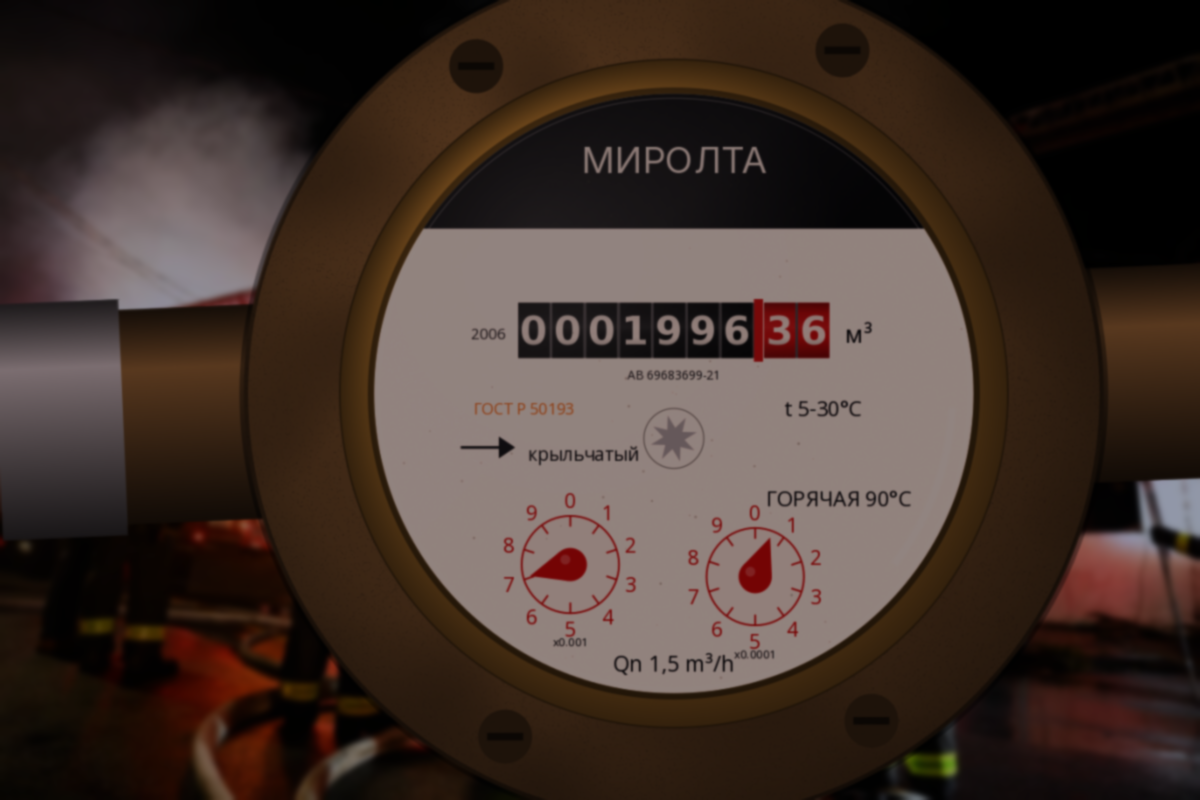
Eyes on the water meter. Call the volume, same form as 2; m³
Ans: 1996.3670; m³
